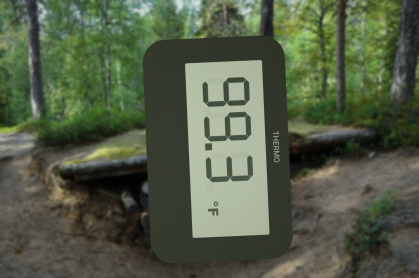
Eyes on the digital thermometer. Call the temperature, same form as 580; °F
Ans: 99.3; °F
